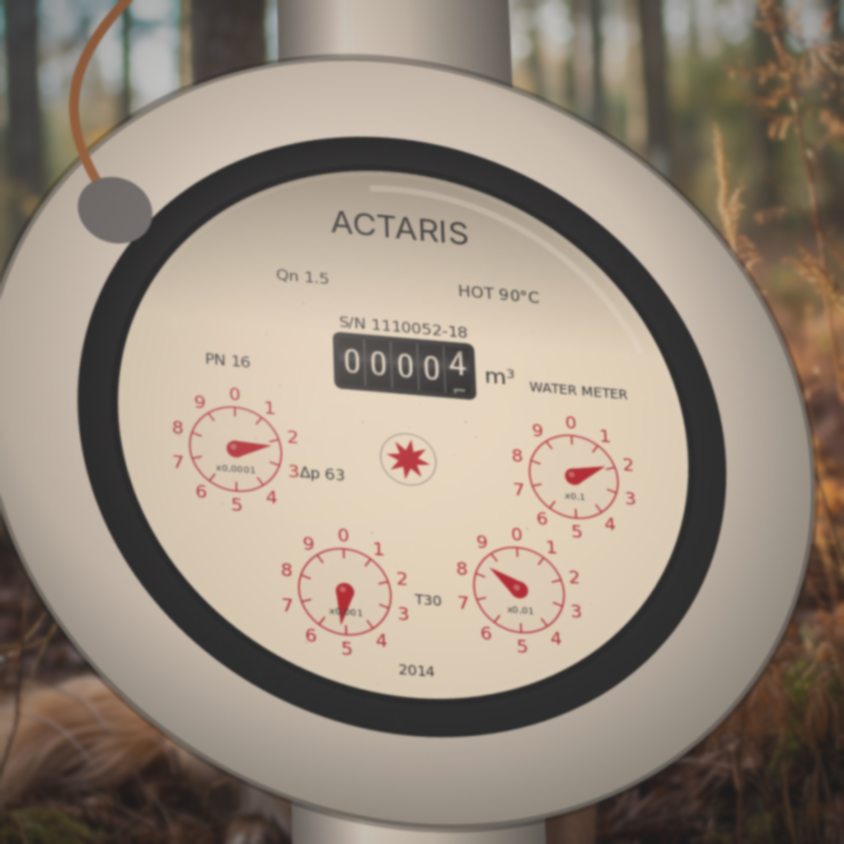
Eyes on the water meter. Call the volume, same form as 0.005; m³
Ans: 4.1852; m³
